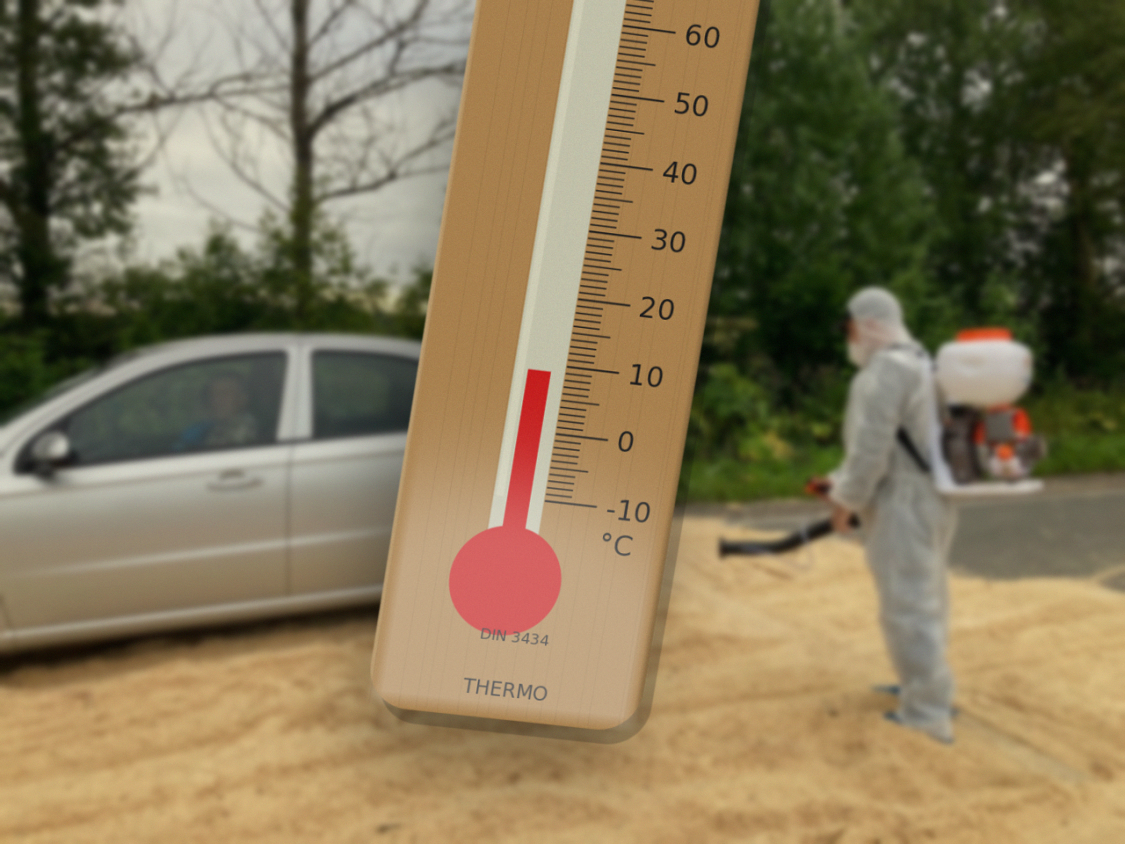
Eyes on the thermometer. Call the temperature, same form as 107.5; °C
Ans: 9; °C
